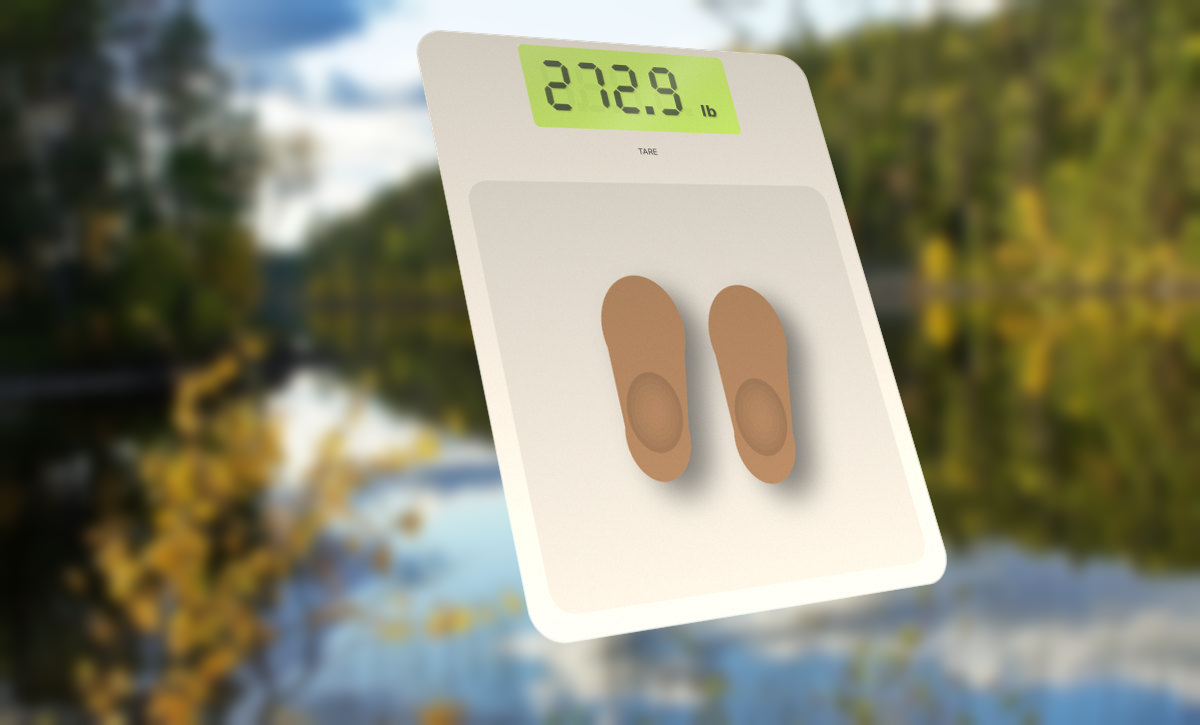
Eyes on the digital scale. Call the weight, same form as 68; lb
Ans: 272.9; lb
